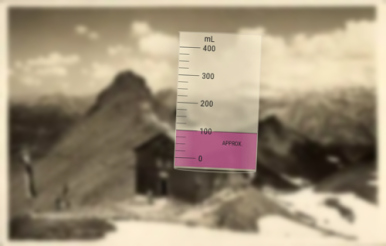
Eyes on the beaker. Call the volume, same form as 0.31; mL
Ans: 100; mL
